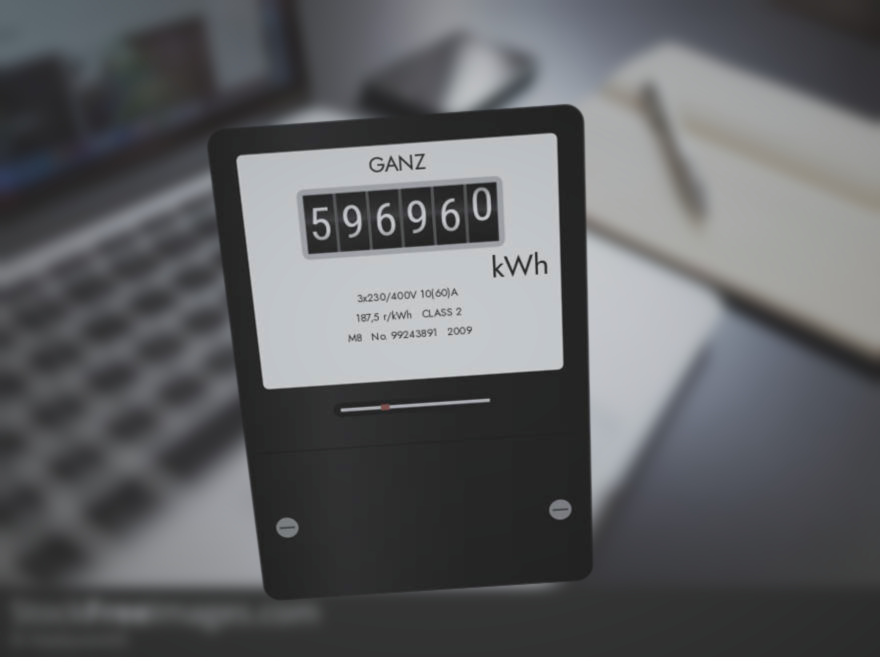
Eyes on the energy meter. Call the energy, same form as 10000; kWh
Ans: 596960; kWh
